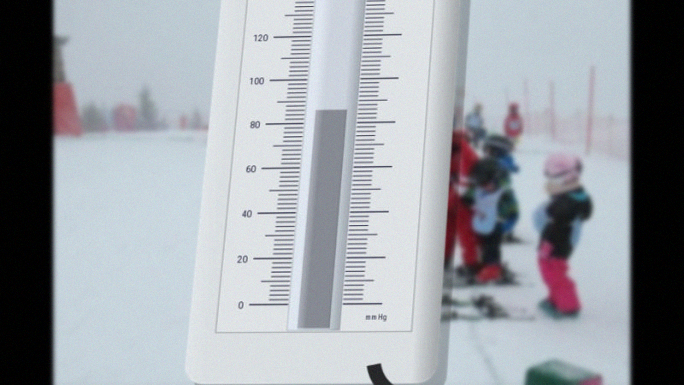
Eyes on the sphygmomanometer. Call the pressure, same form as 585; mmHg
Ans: 86; mmHg
